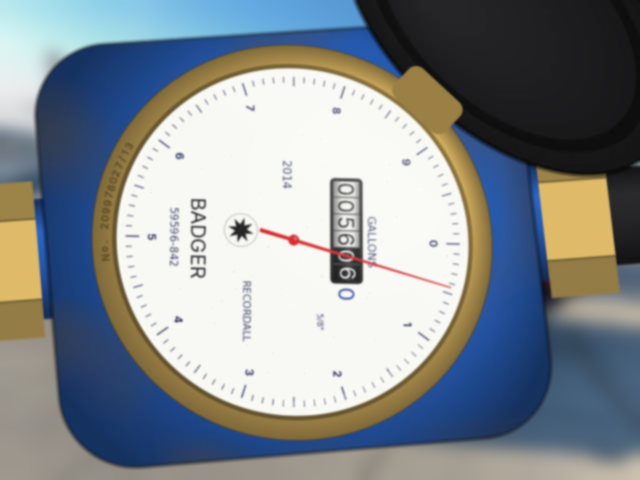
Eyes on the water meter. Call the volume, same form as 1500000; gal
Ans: 56060.4; gal
